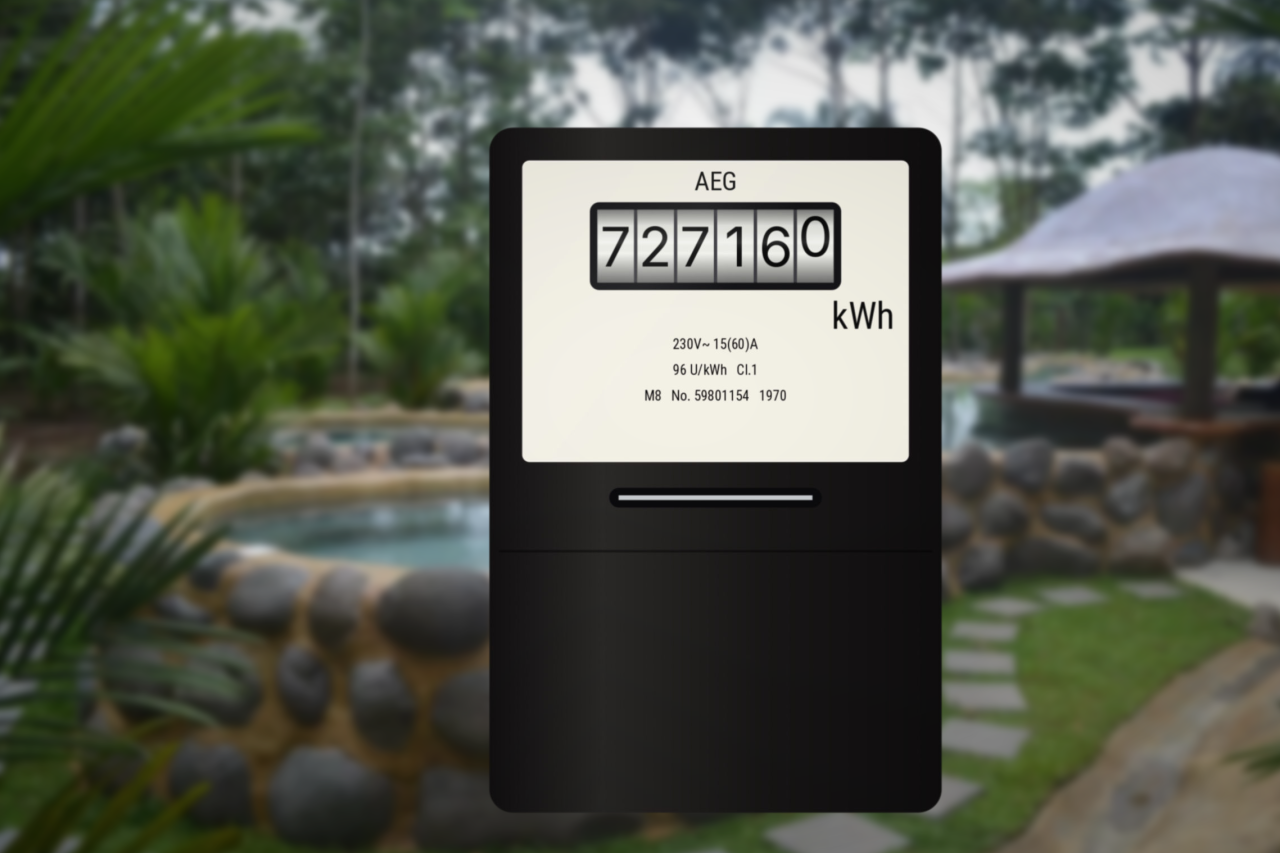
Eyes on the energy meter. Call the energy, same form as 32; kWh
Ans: 727160; kWh
